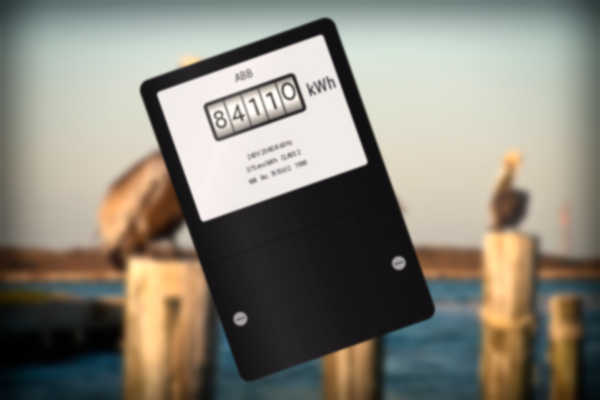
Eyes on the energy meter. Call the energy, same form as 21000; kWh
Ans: 84110; kWh
